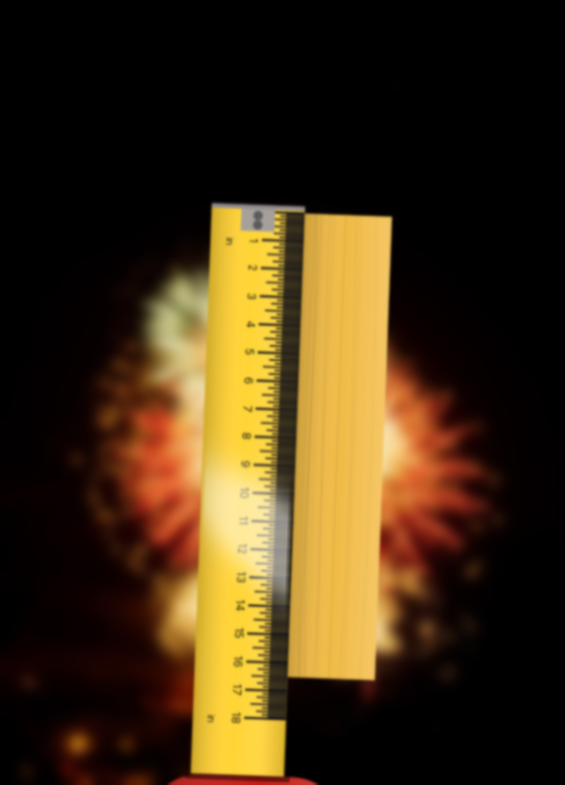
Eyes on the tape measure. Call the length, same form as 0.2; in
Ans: 16.5; in
